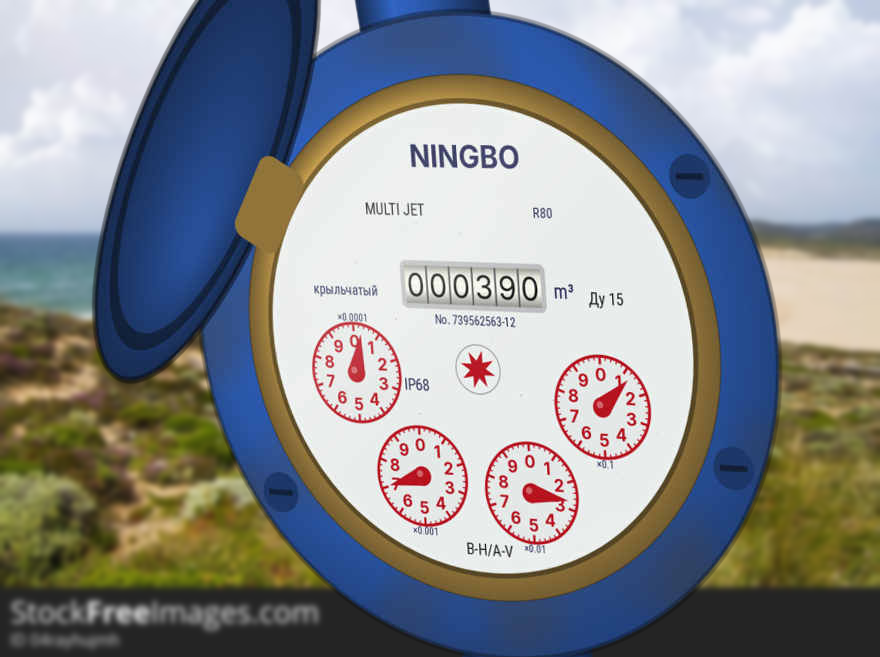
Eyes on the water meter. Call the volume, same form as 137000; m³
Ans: 390.1270; m³
